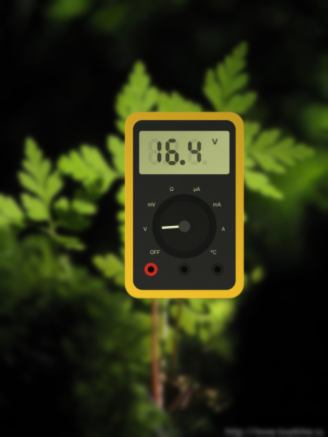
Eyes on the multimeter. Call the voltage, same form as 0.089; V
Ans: 16.4; V
